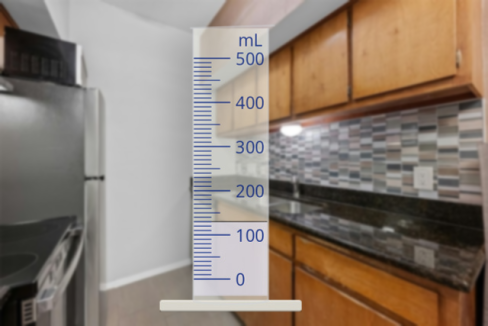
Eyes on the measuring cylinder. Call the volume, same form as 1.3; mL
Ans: 130; mL
